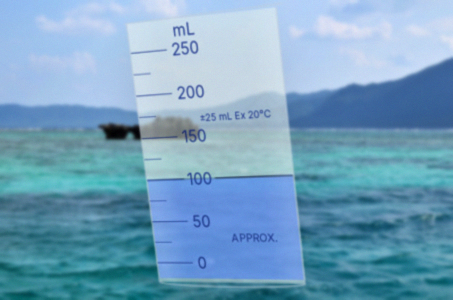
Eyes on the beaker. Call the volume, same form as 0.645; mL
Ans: 100; mL
